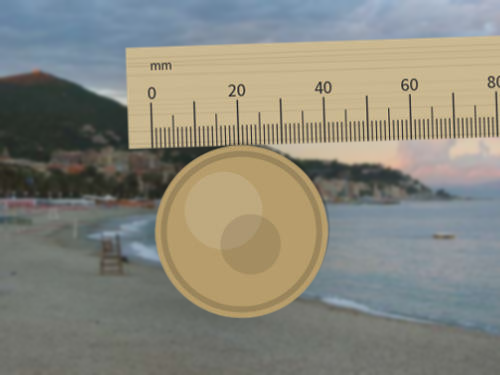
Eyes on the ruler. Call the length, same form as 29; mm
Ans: 40; mm
